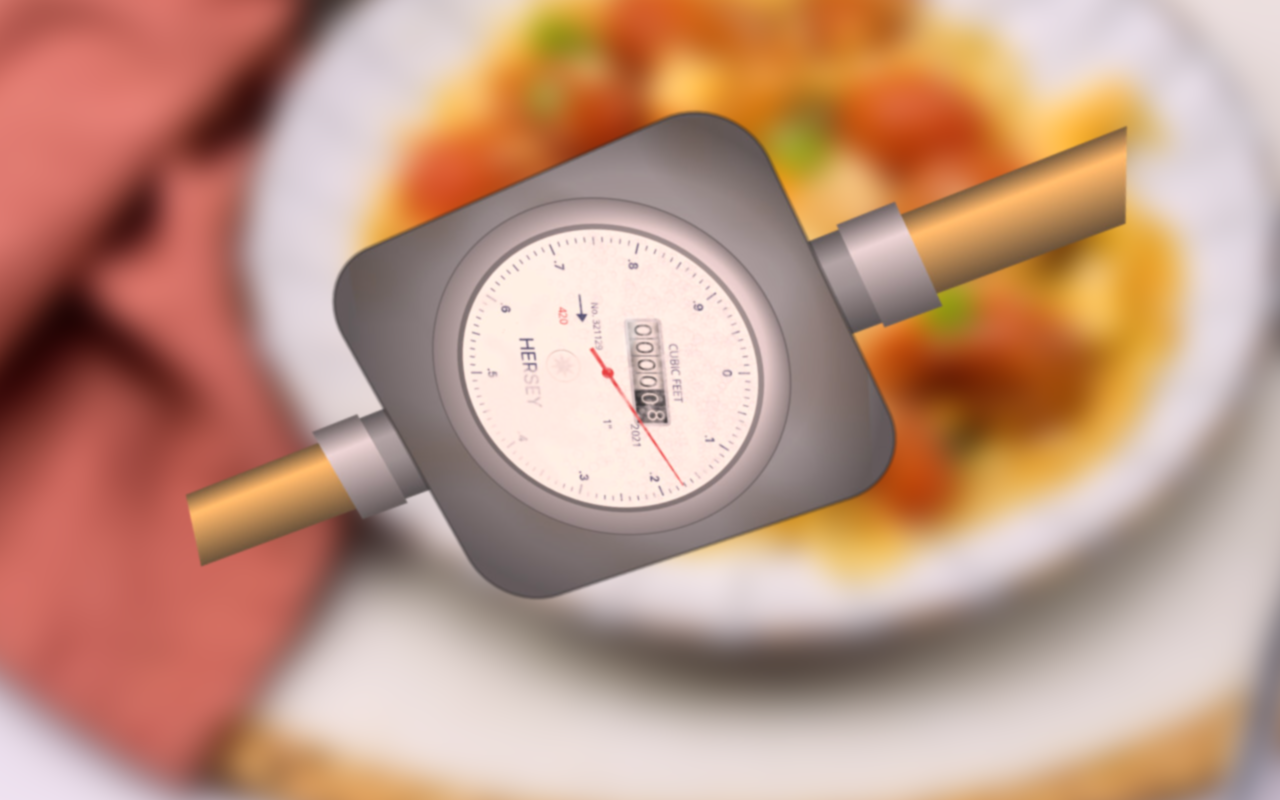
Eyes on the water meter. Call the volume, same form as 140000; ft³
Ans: 8.17; ft³
